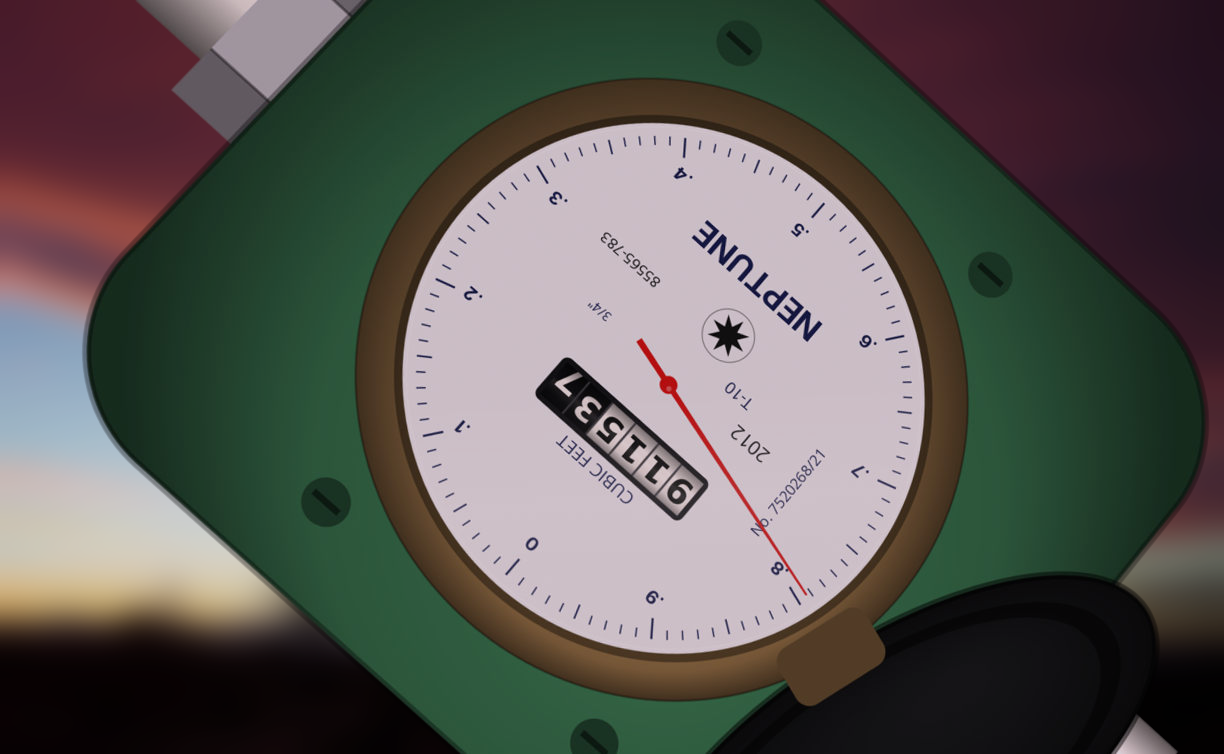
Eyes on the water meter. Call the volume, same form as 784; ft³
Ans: 911536.79; ft³
